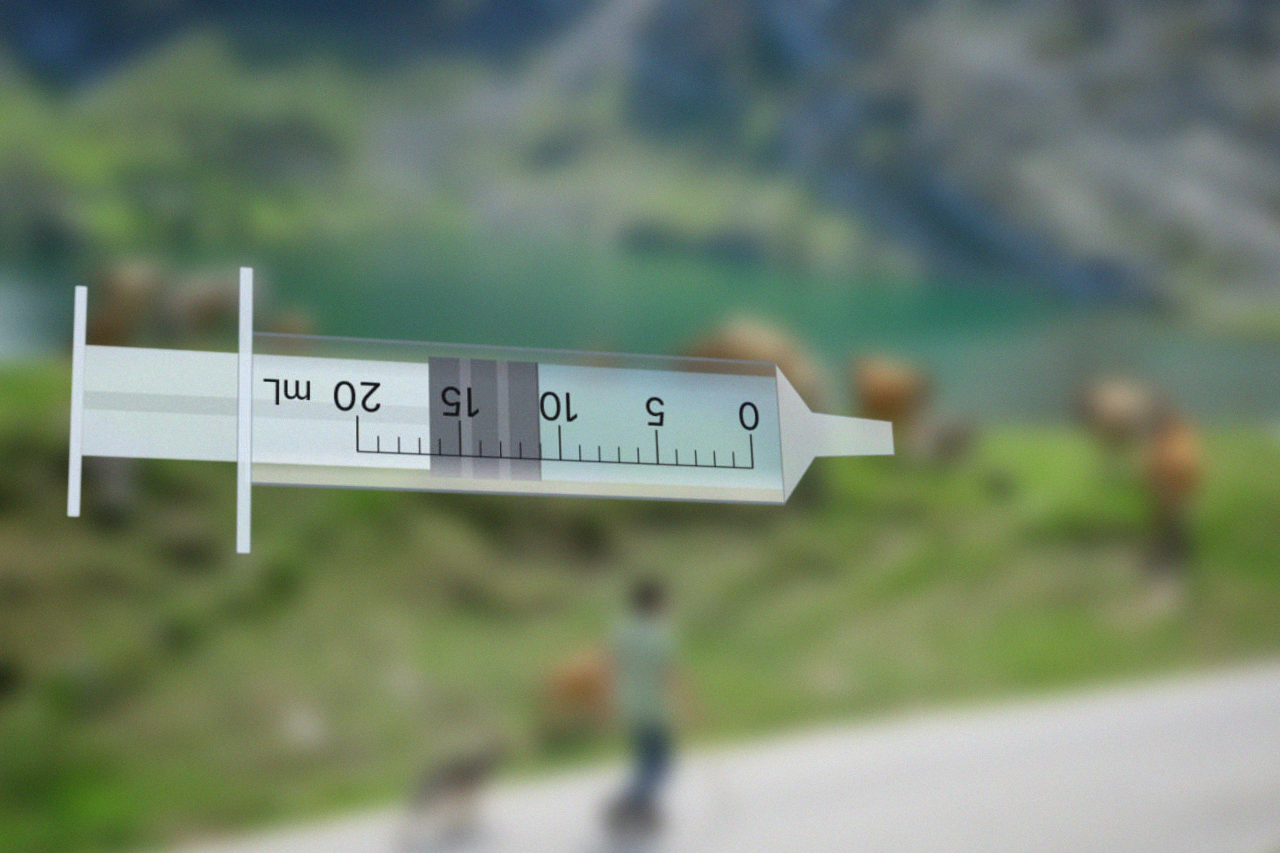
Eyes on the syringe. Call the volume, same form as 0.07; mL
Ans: 11; mL
